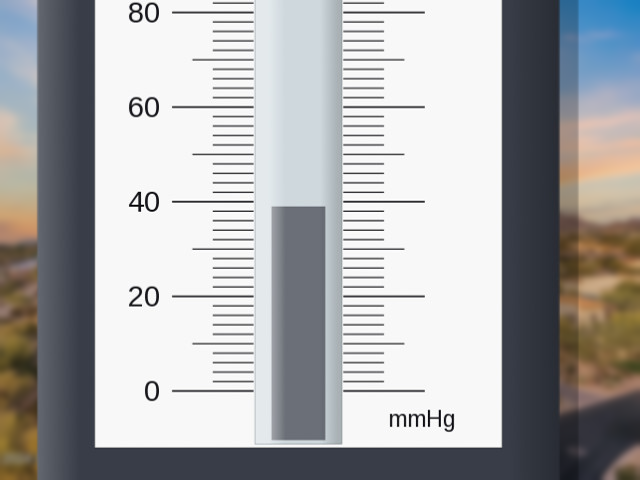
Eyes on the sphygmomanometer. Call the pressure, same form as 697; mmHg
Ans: 39; mmHg
